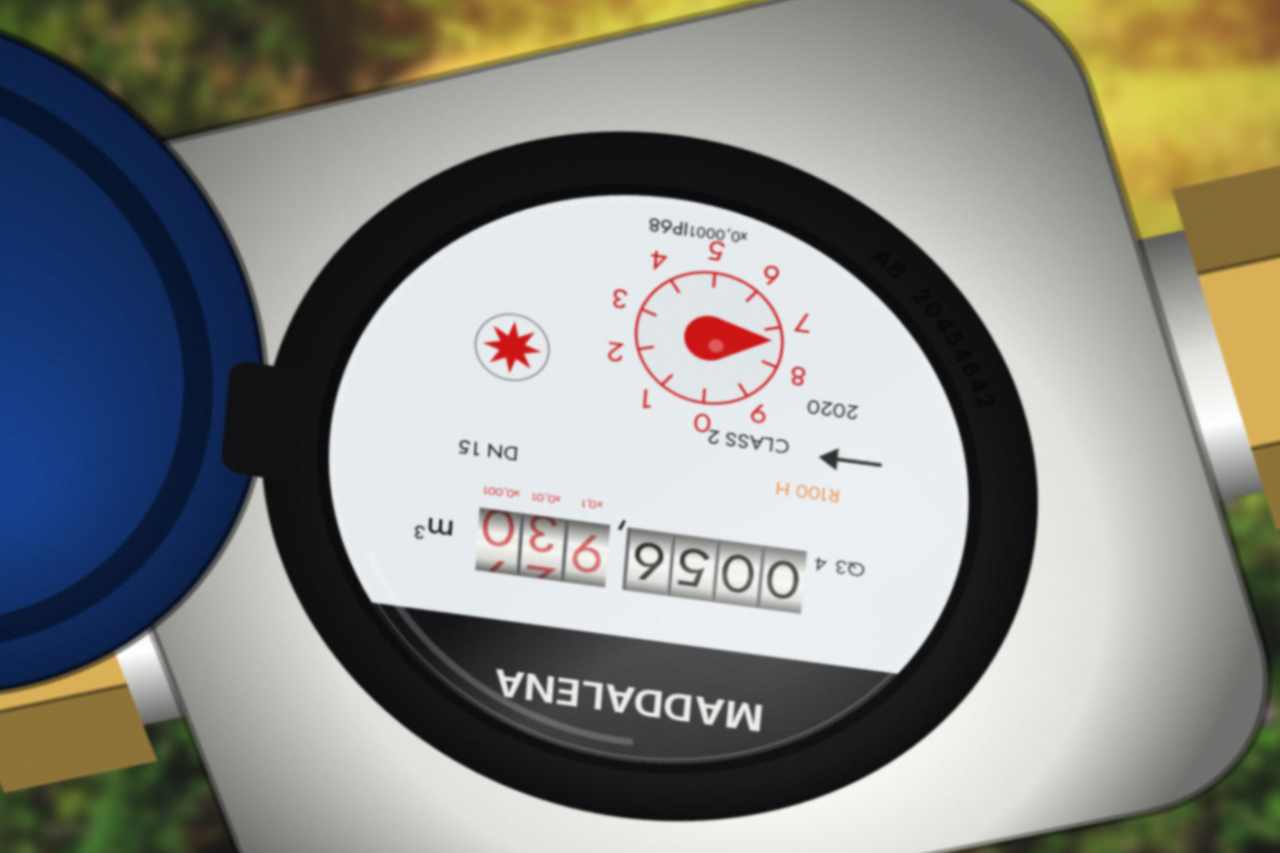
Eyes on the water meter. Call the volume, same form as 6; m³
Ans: 56.9297; m³
